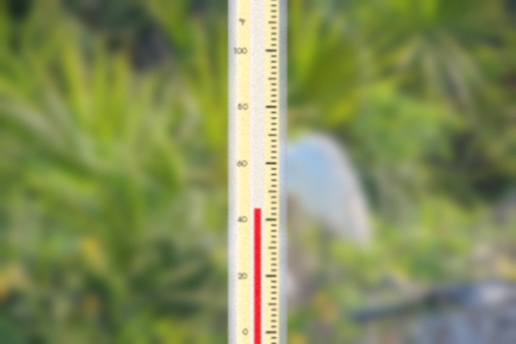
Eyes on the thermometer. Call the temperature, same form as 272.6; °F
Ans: 44; °F
